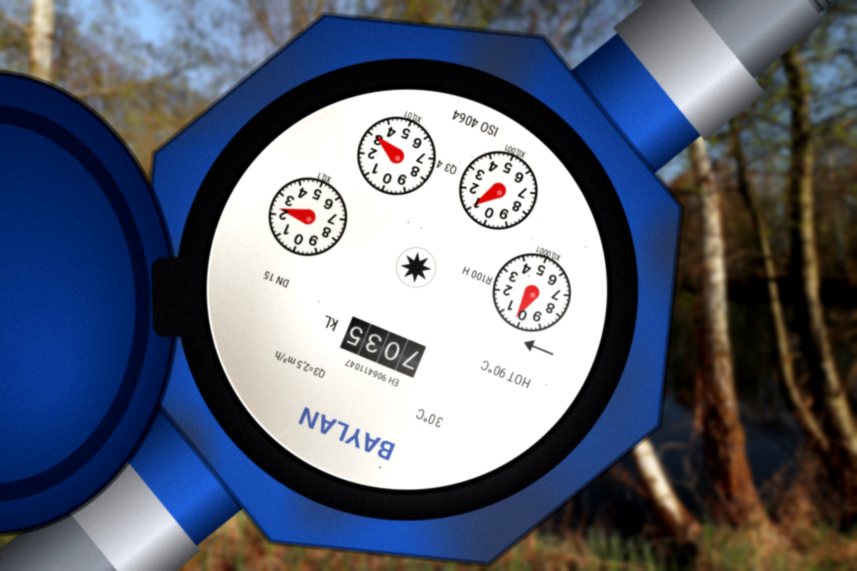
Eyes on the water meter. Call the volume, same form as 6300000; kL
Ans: 7035.2310; kL
